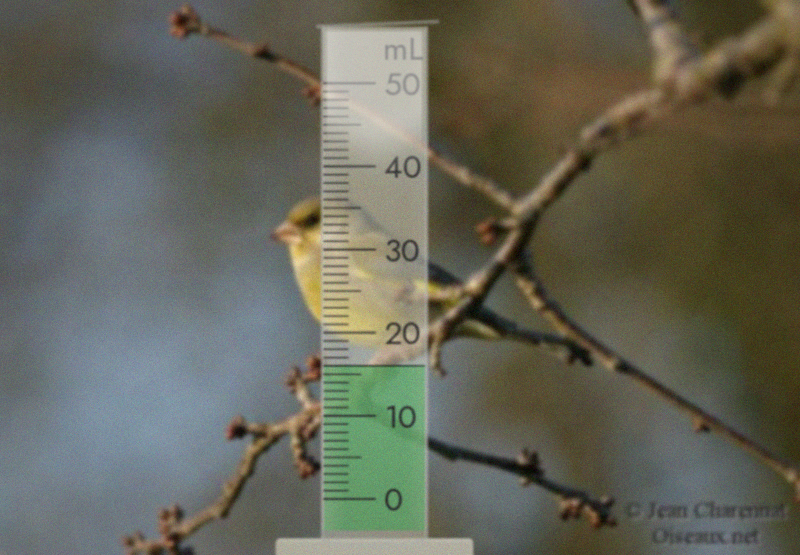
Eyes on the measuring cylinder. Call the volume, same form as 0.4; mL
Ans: 16; mL
